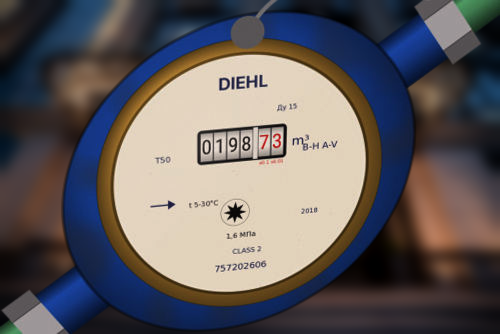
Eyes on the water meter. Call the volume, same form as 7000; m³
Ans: 198.73; m³
